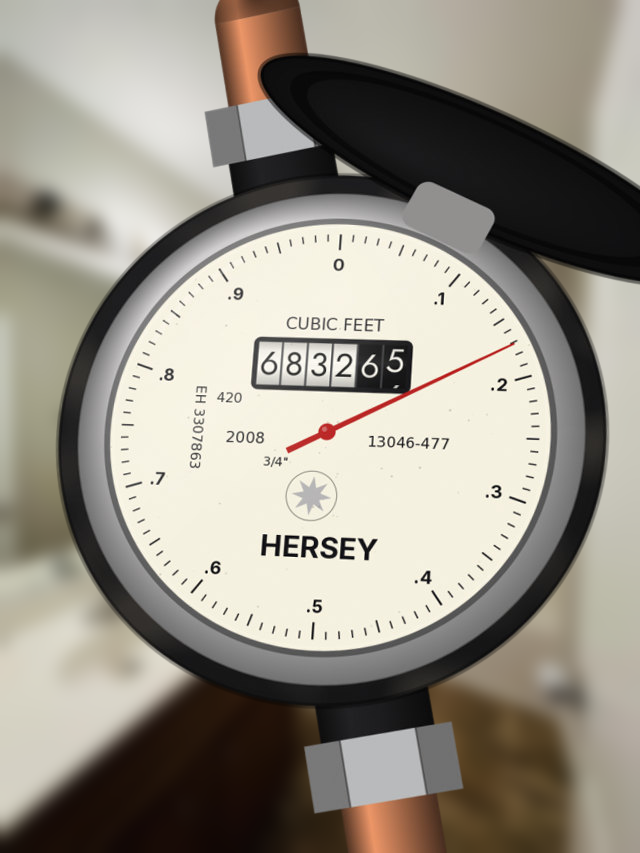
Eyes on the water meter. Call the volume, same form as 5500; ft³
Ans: 683265.17; ft³
